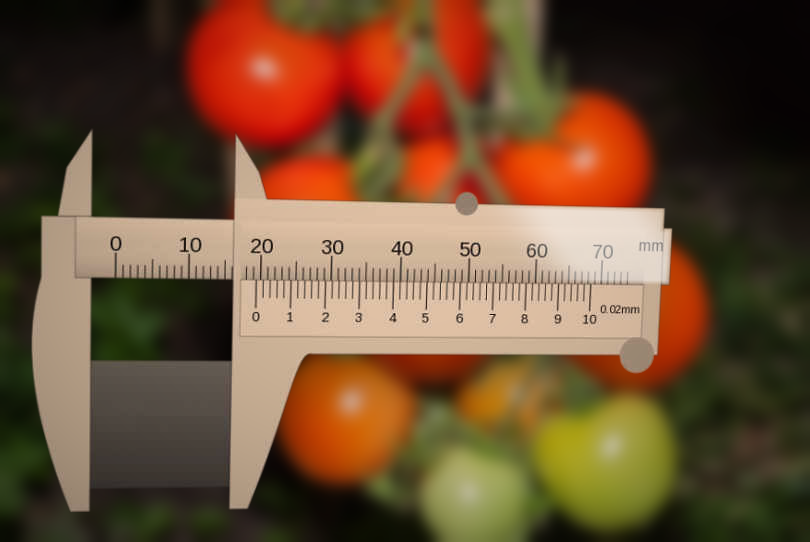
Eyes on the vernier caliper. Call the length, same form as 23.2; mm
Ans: 19.4; mm
